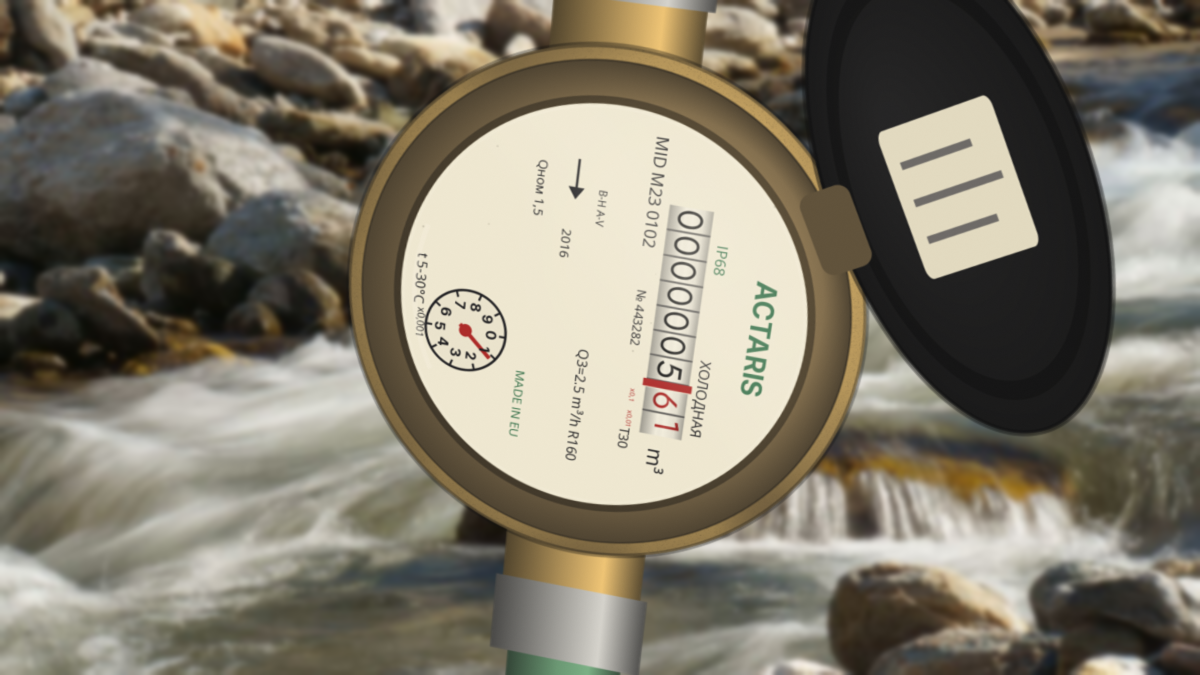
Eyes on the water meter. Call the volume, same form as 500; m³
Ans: 5.611; m³
